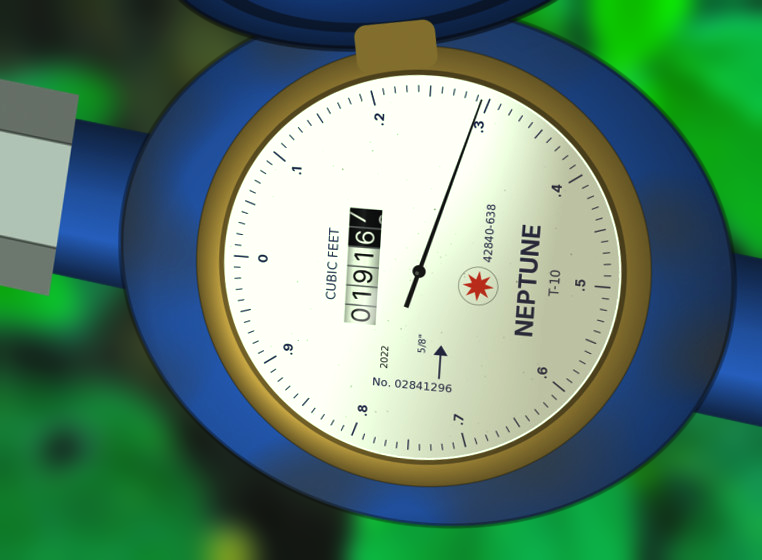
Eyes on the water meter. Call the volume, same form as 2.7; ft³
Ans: 19167.29; ft³
